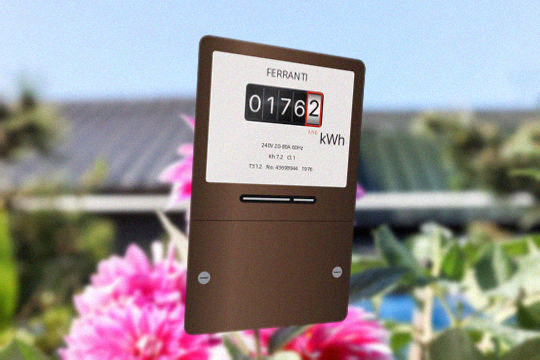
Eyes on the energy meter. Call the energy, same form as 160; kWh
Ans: 176.2; kWh
